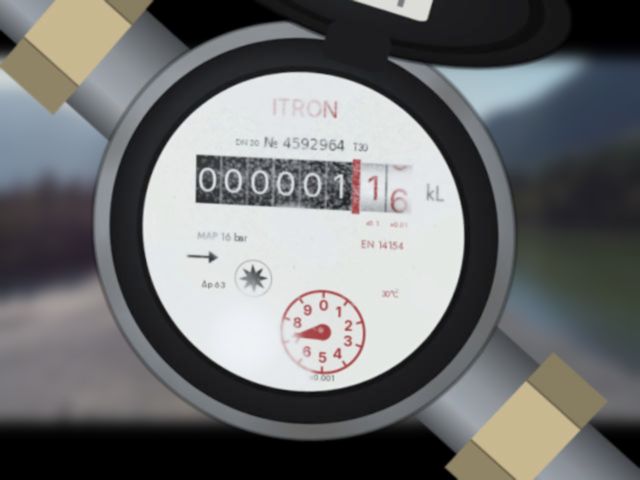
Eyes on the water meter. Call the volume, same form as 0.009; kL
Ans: 1.157; kL
